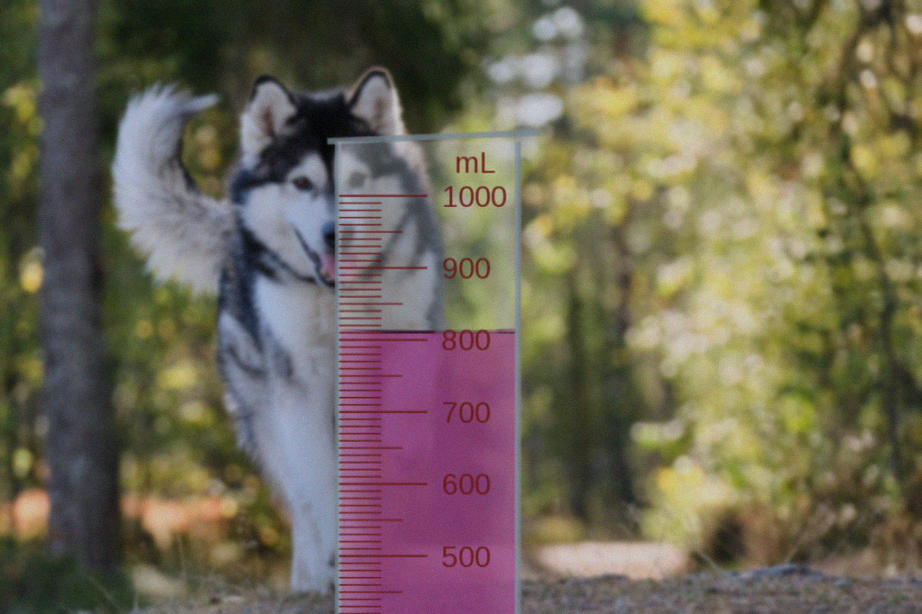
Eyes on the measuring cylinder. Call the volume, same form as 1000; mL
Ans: 810; mL
